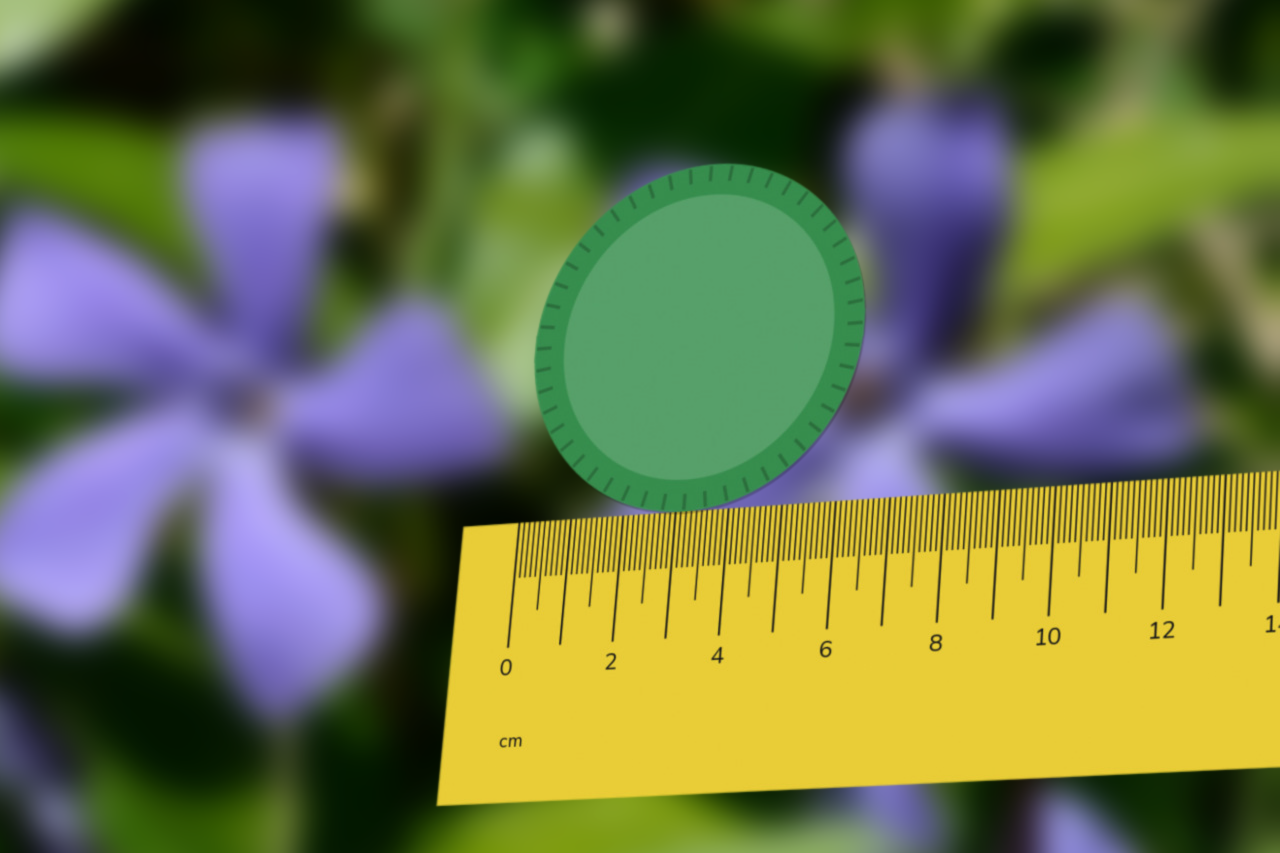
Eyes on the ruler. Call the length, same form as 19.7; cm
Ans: 6.3; cm
